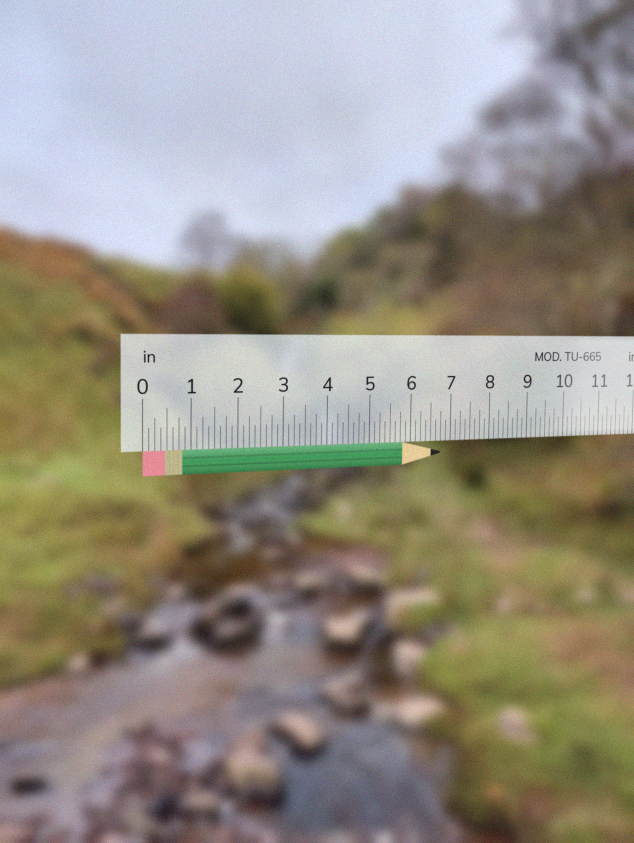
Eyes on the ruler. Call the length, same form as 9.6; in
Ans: 6.75; in
